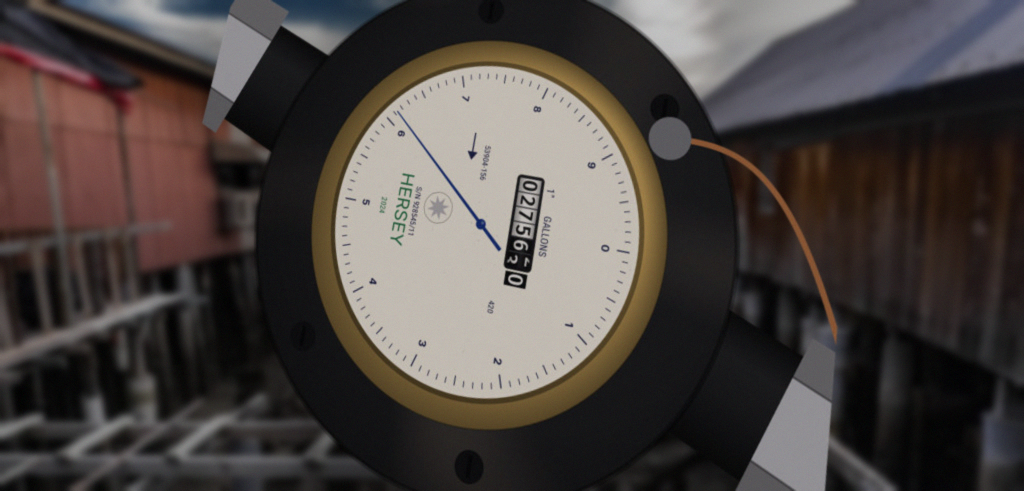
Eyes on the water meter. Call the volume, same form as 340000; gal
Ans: 275626.1; gal
